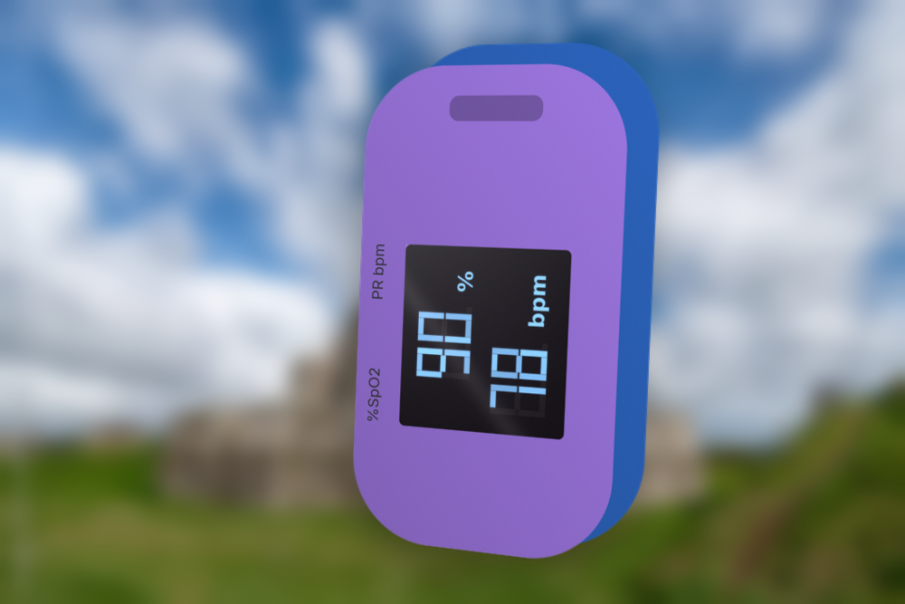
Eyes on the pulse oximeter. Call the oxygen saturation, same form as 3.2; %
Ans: 90; %
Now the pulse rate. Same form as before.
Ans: 78; bpm
